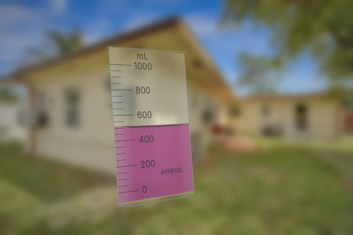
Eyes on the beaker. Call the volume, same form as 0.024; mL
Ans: 500; mL
